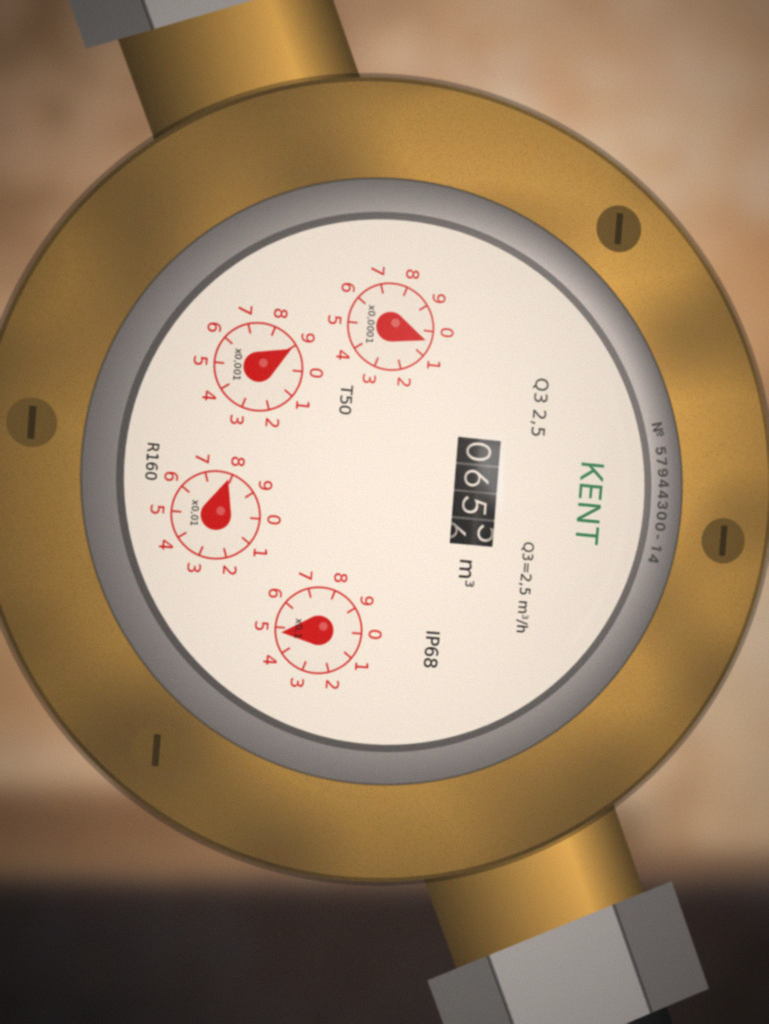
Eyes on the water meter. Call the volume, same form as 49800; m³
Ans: 655.4790; m³
